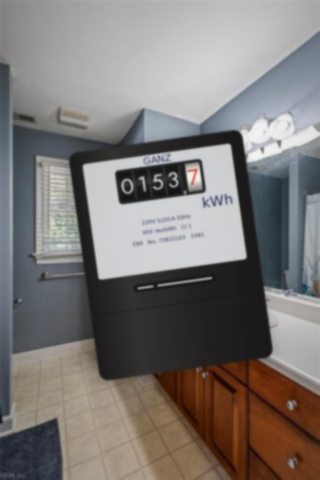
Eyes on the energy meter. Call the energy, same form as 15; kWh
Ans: 153.7; kWh
